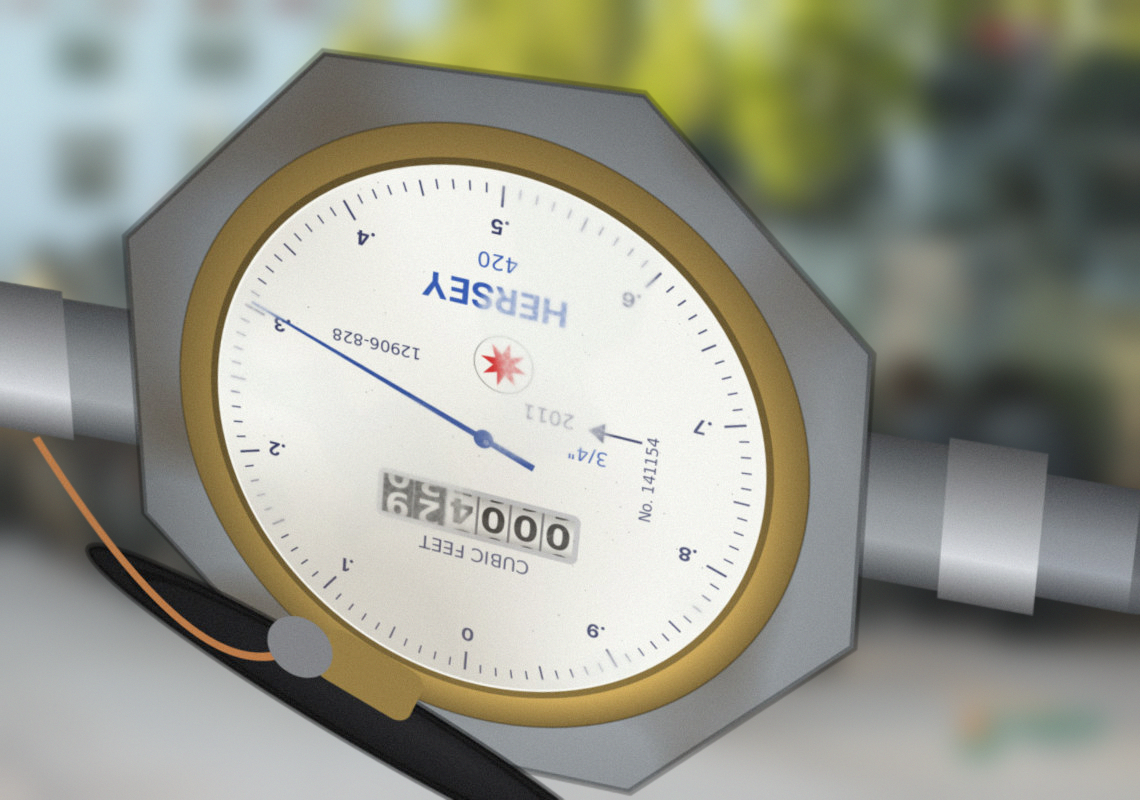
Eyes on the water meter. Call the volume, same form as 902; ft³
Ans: 429.30; ft³
